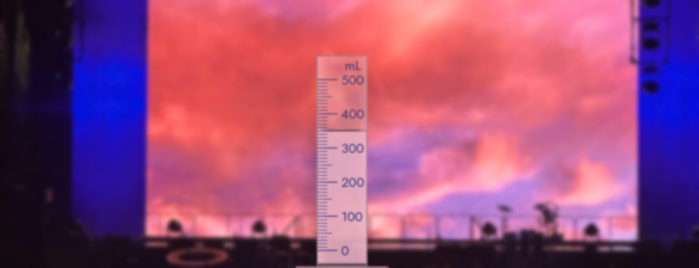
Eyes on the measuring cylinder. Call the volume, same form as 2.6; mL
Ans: 350; mL
